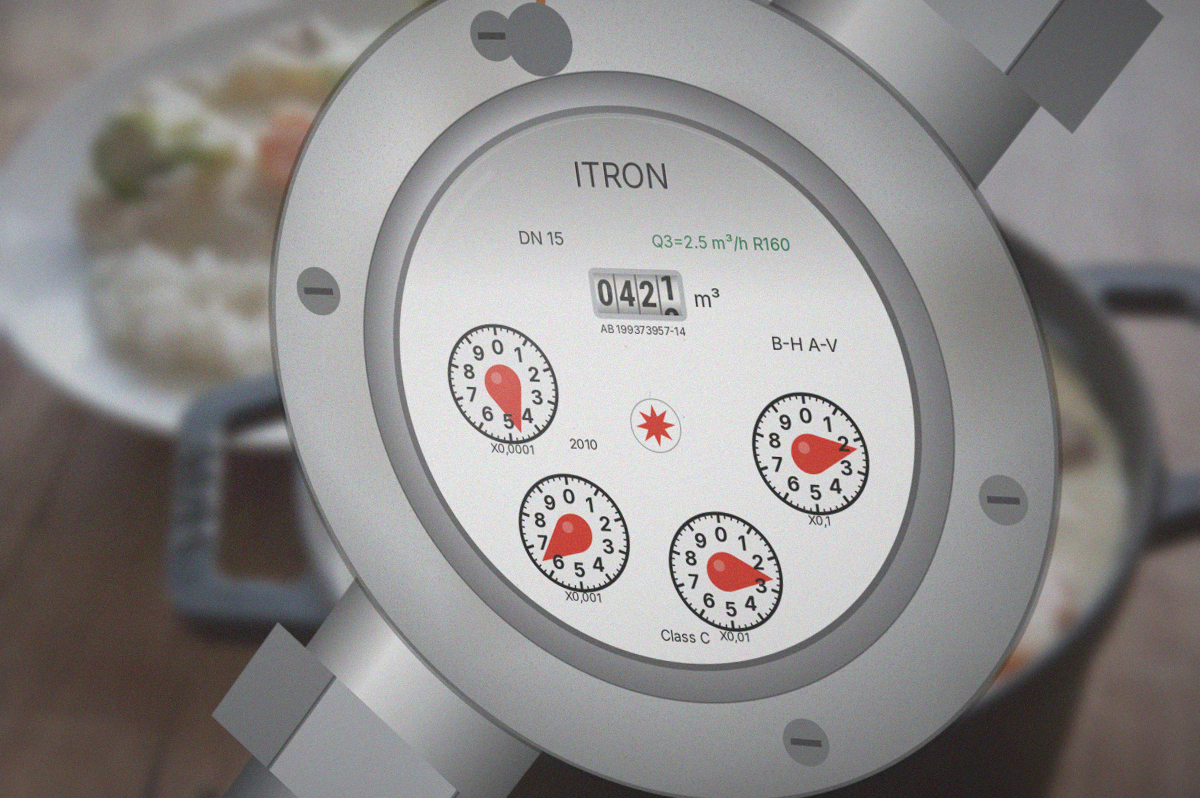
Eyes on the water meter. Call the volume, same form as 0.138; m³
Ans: 421.2264; m³
